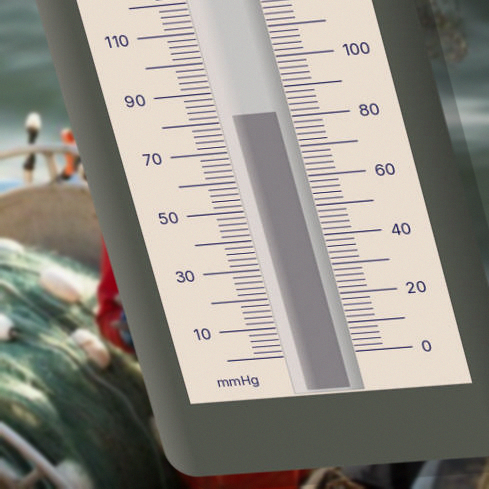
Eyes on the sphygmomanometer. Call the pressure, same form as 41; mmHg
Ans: 82; mmHg
